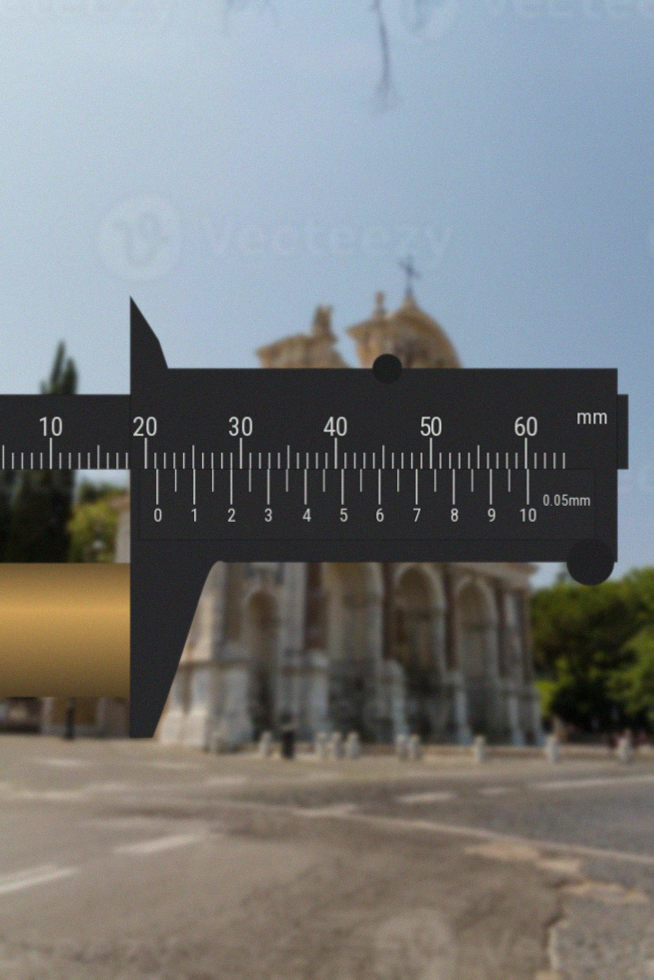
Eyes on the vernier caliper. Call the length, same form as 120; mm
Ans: 21.2; mm
